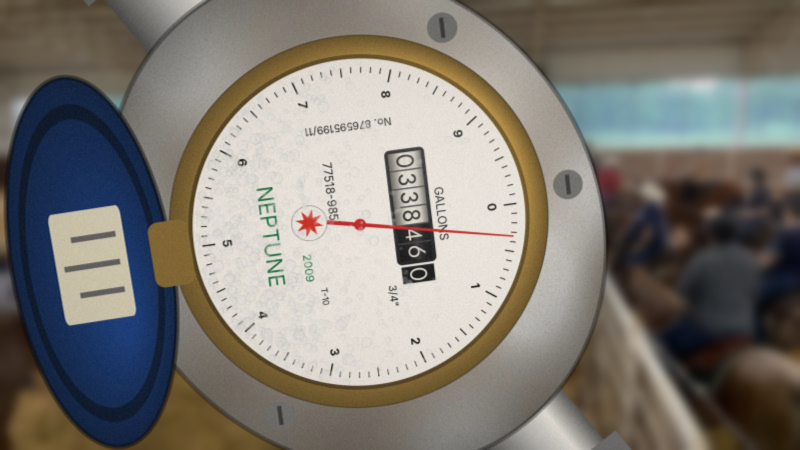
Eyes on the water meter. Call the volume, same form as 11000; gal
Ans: 338460.3; gal
